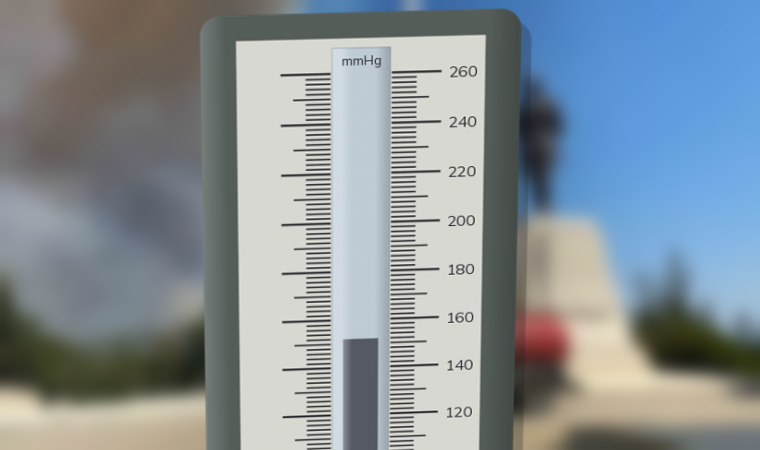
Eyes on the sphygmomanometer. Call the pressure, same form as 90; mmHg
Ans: 152; mmHg
